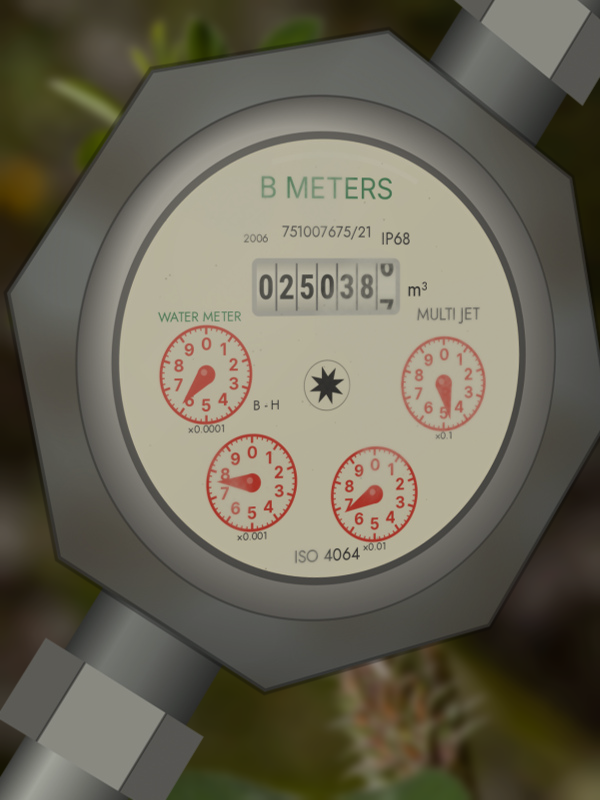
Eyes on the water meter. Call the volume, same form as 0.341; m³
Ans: 250386.4676; m³
